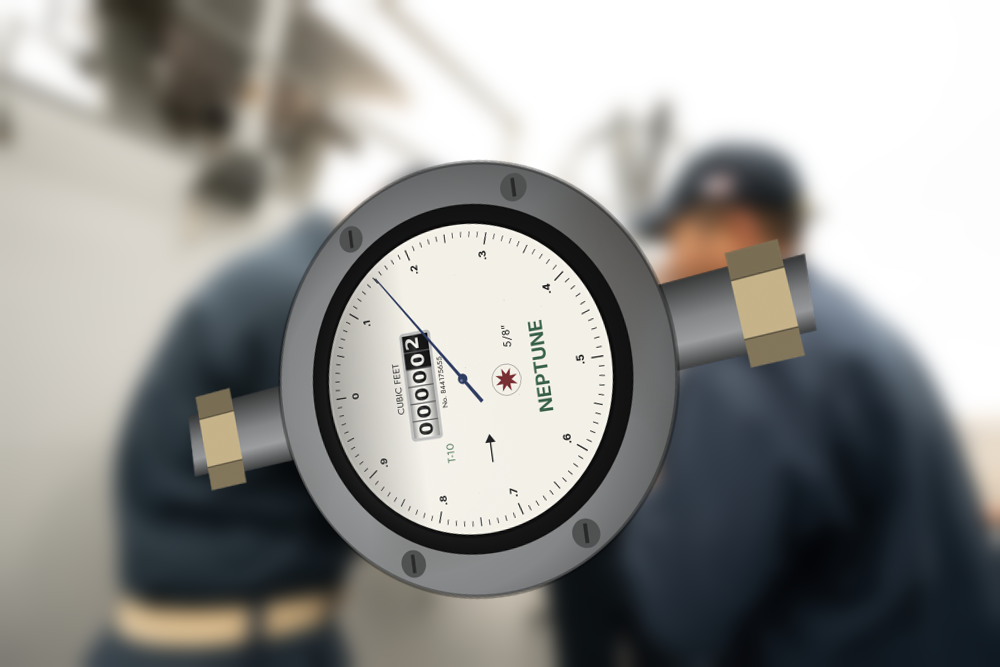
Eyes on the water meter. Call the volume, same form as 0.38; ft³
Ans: 2.15; ft³
